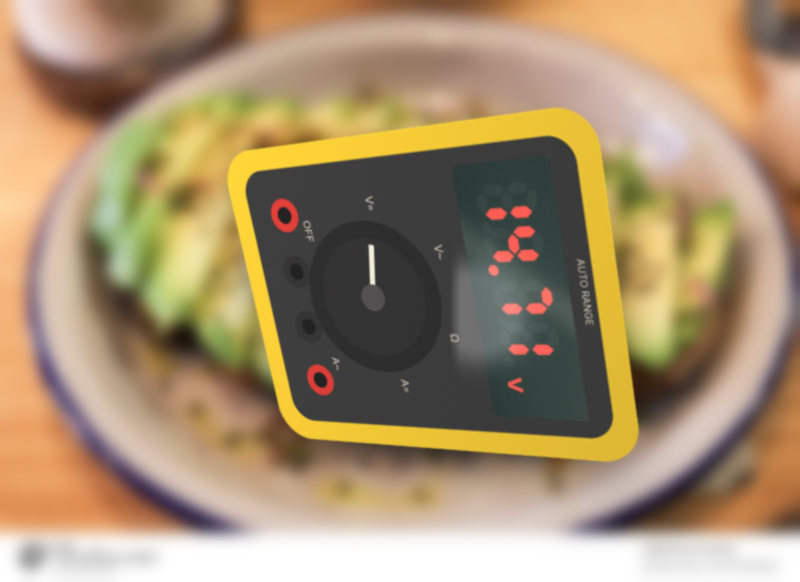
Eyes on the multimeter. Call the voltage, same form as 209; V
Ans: 14.71; V
